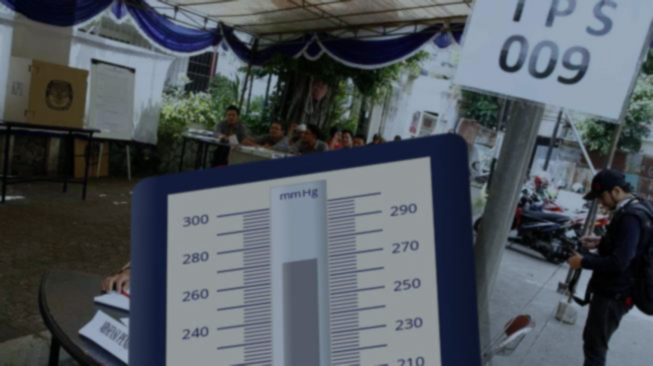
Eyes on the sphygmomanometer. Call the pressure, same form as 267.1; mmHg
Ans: 270; mmHg
